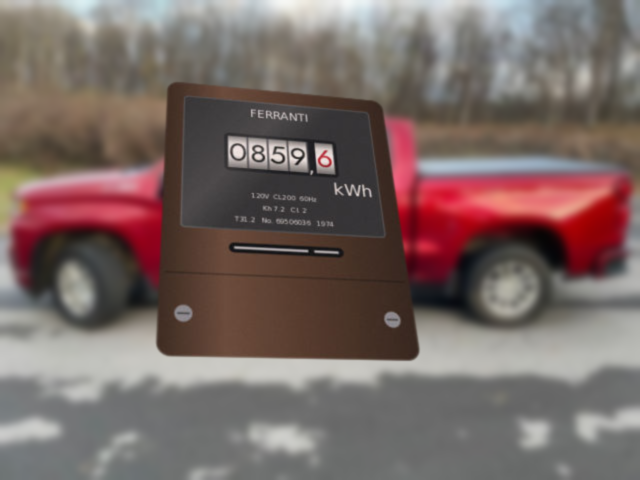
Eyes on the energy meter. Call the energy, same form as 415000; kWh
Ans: 859.6; kWh
